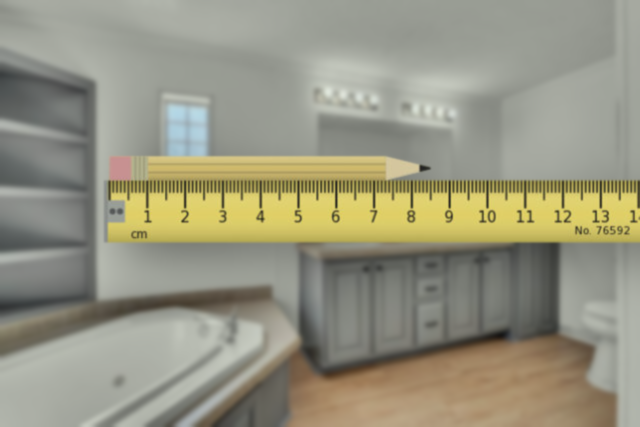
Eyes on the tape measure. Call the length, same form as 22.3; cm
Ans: 8.5; cm
